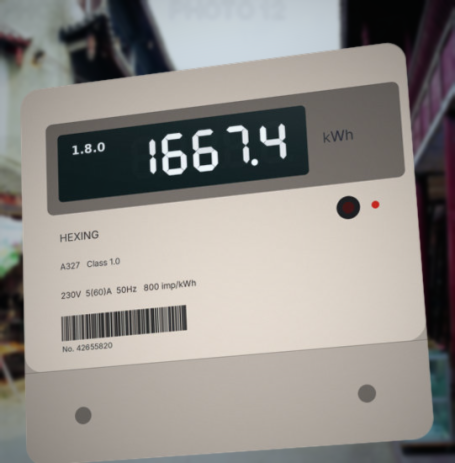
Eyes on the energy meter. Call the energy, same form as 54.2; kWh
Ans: 1667.4; kWh
